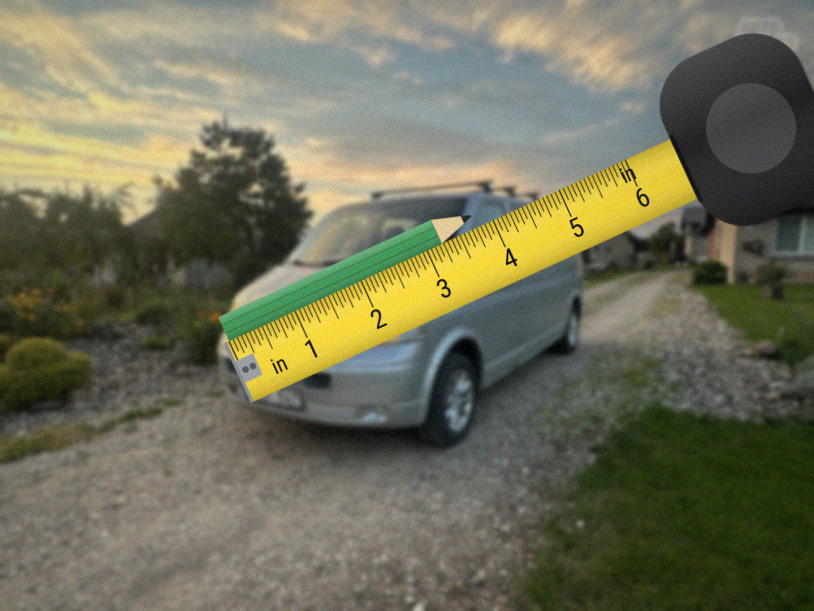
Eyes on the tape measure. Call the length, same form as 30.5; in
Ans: 3.75; in
